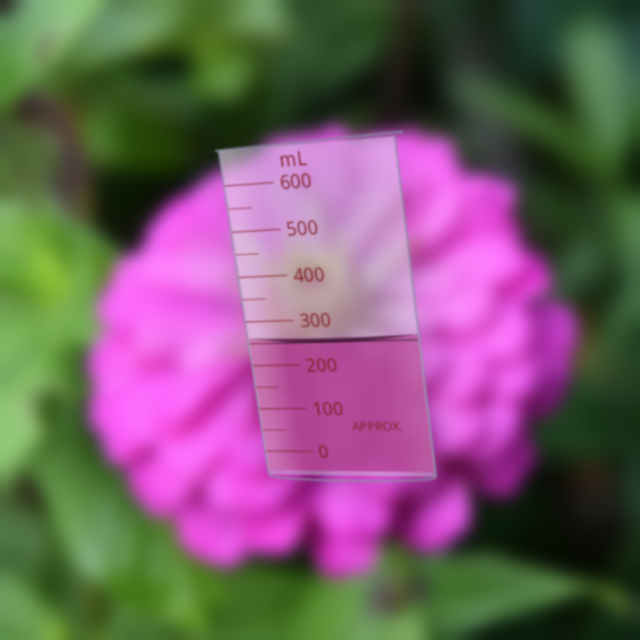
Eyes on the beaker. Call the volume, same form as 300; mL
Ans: 250; mL
